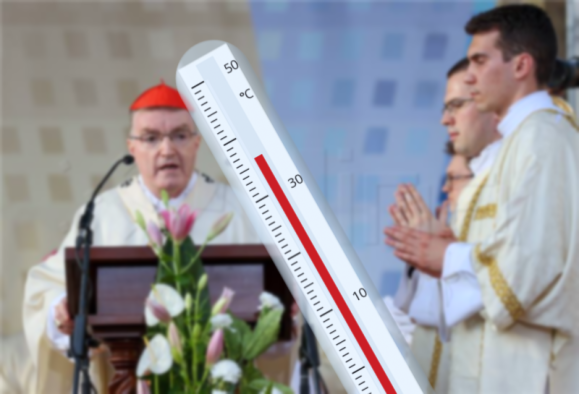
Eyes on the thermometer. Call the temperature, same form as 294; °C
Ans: 36; °C
